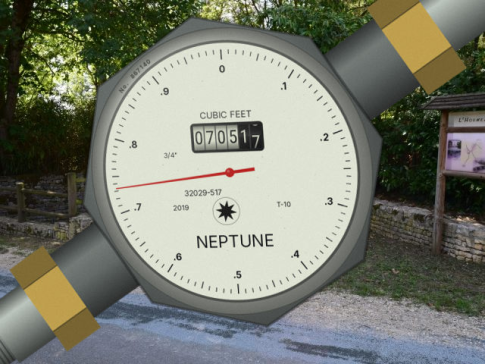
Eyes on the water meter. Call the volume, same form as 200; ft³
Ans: 70516.73; ft³
